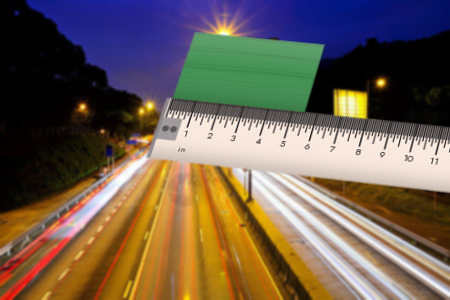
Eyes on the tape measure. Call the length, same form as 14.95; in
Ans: 5.5; in
